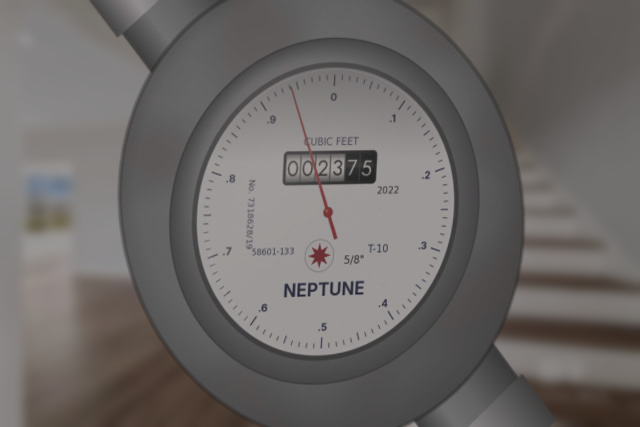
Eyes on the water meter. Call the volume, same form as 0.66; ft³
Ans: 2374.94; ft³
